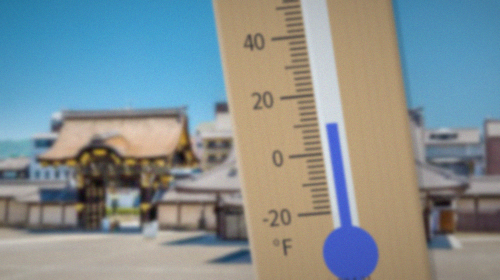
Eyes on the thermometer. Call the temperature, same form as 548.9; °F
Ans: 10; °F
